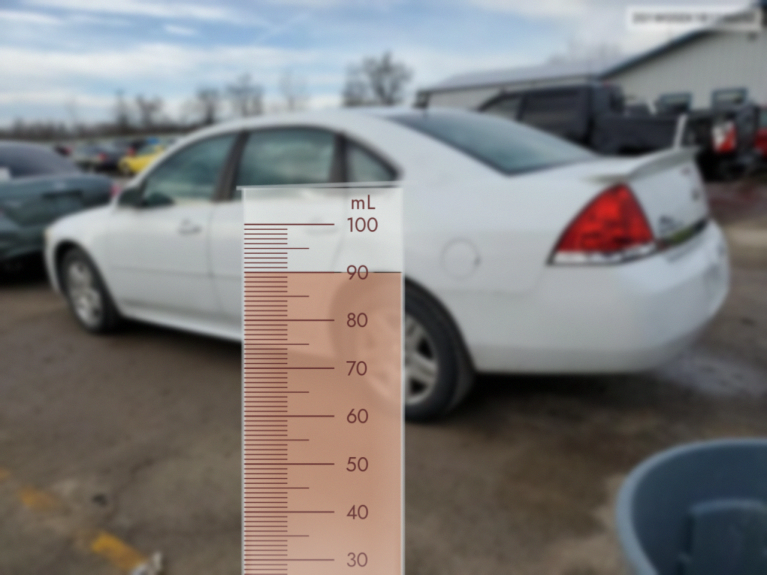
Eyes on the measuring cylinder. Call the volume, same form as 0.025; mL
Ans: 90; mL
